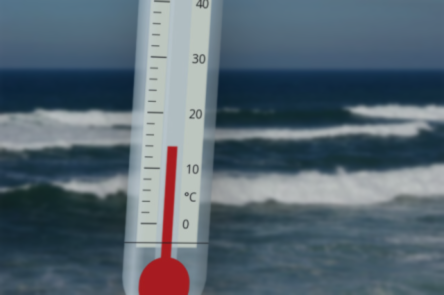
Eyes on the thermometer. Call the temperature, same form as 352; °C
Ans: 14; °C
